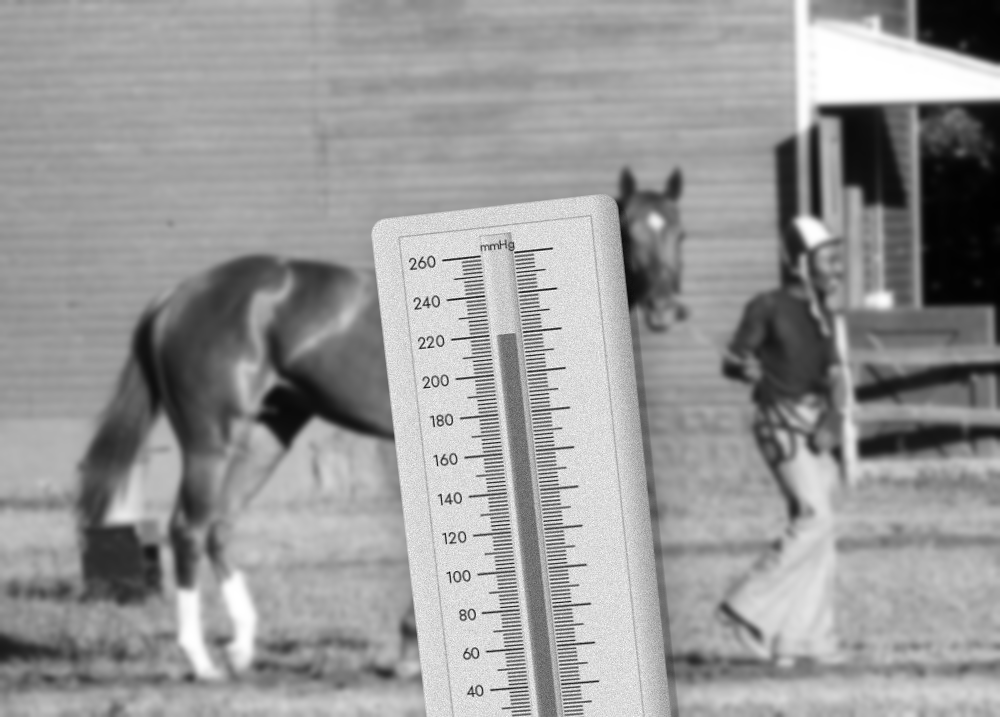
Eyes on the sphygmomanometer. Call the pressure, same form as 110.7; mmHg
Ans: 220; mmHg
